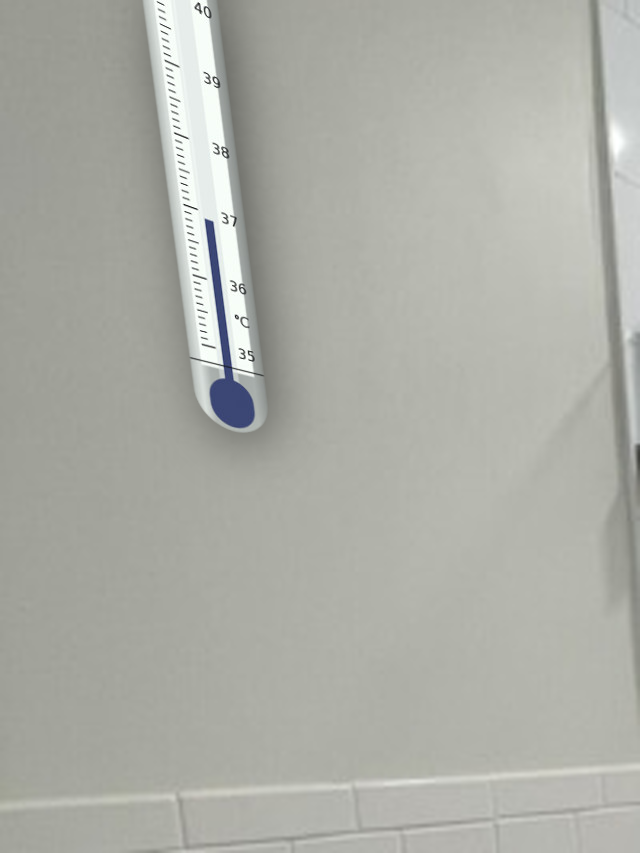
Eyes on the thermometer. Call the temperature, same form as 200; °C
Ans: 36.9; °C
